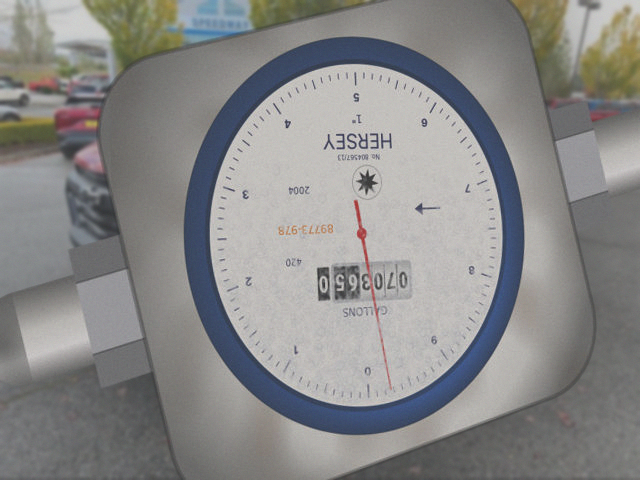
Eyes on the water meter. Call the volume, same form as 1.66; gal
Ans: 703649.7; gal
